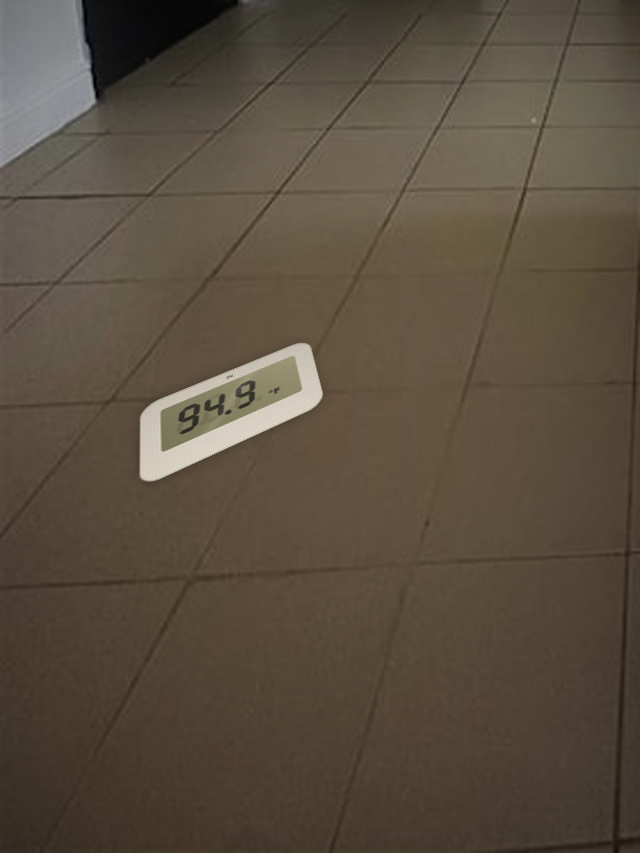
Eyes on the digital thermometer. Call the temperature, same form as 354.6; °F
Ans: 94.9; °F
